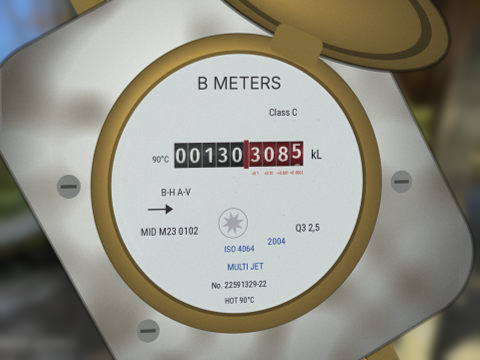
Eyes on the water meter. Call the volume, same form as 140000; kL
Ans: 130.3085; kL
